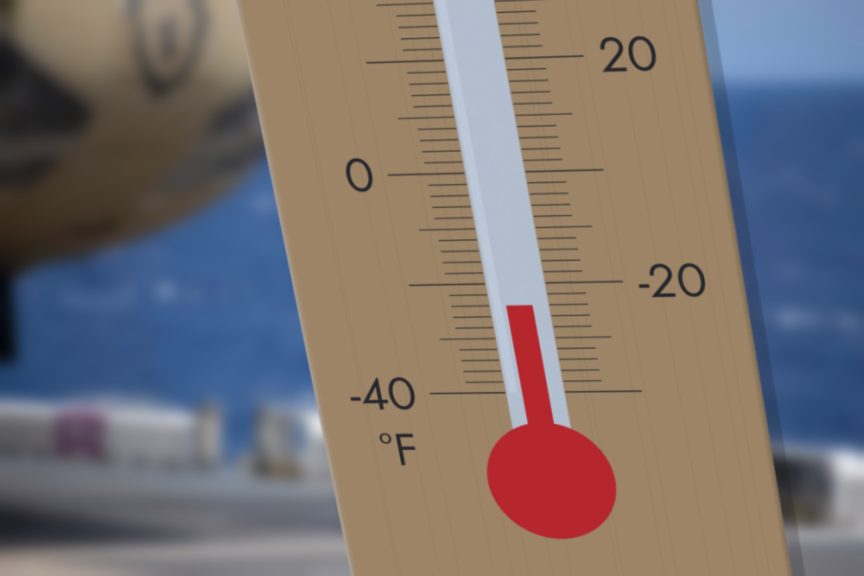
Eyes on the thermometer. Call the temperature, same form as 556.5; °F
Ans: -24; °F
